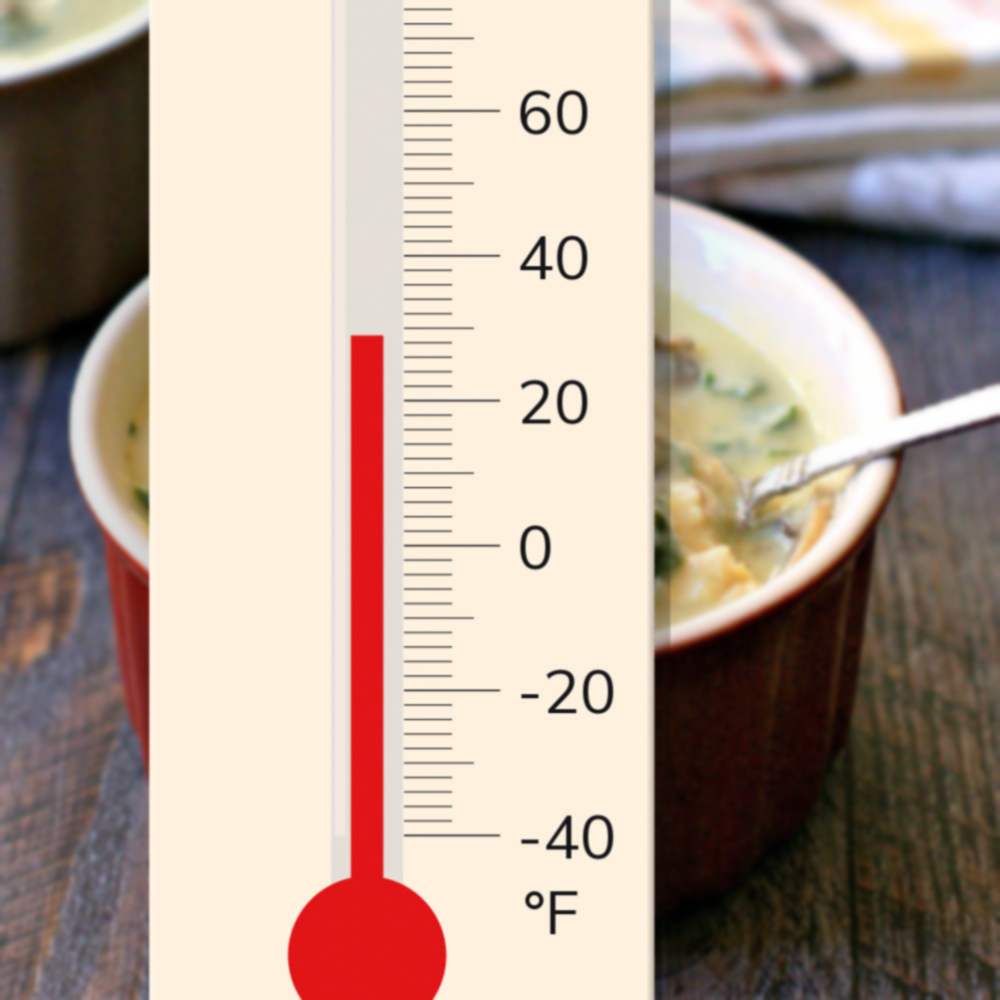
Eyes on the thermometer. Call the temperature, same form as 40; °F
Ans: 29; °F
